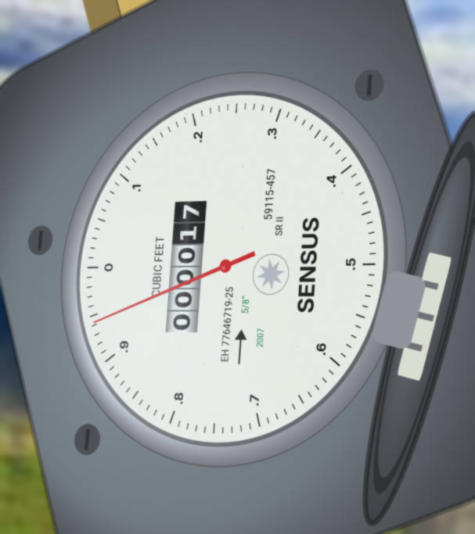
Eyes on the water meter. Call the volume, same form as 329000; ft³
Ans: 16.94; ft³
